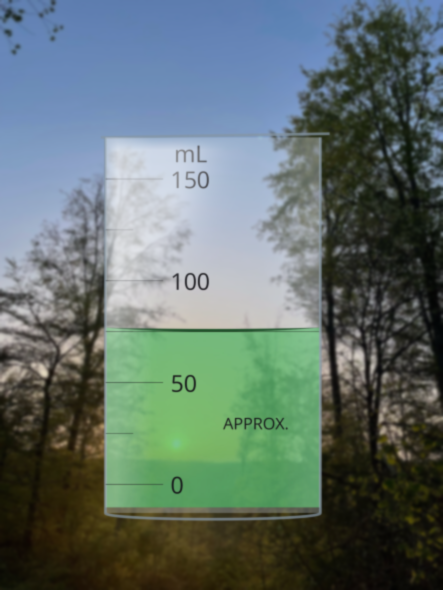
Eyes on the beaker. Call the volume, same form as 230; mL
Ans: 75; mL
